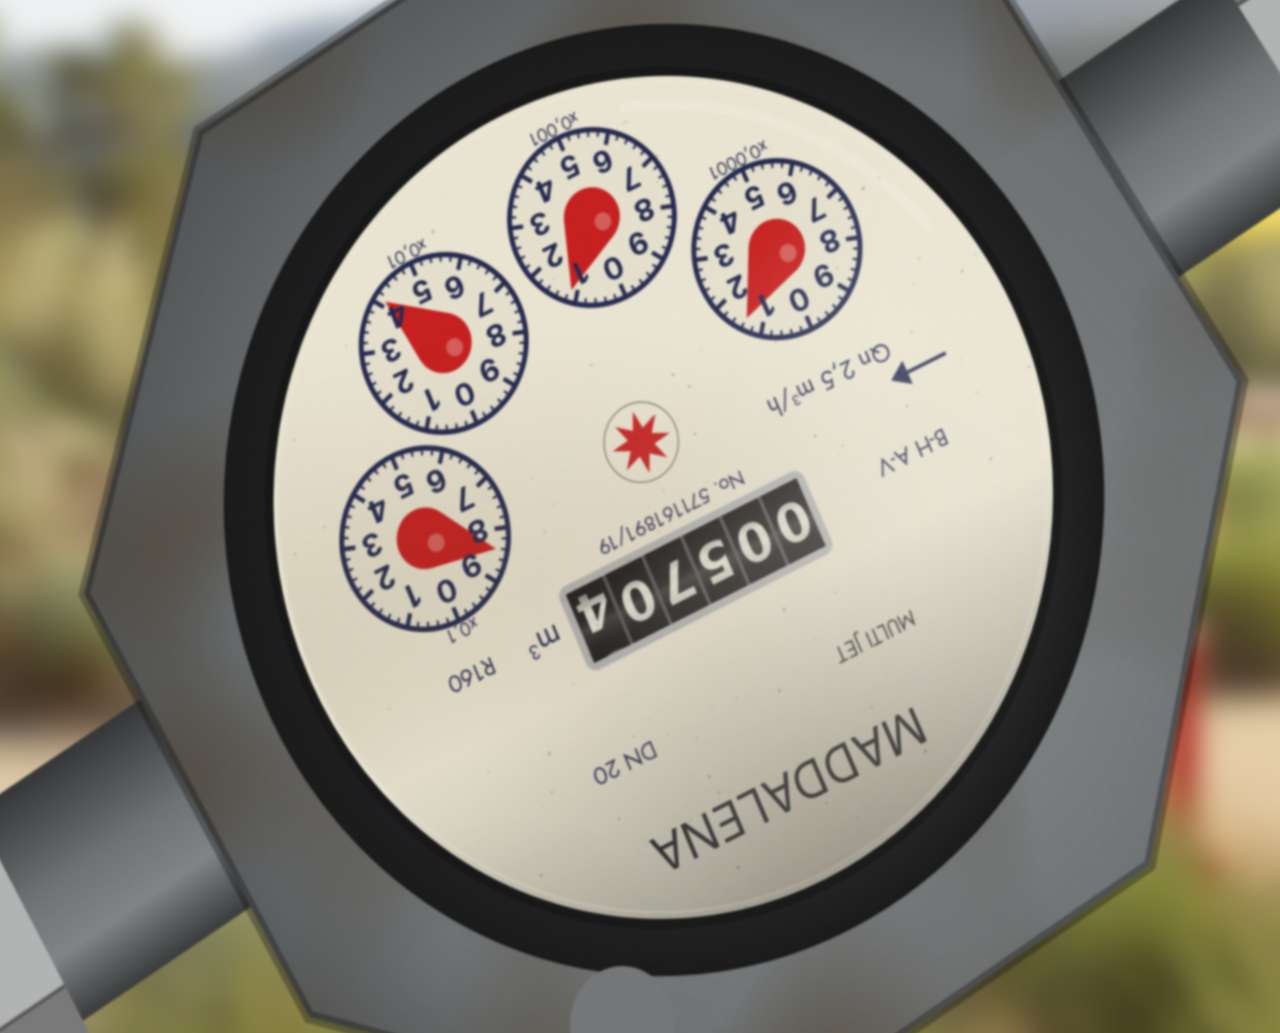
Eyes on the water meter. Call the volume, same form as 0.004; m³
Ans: 5703.8411; m³
